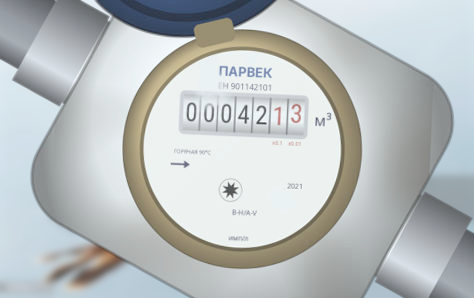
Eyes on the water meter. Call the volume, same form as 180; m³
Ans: 42.13; m³
